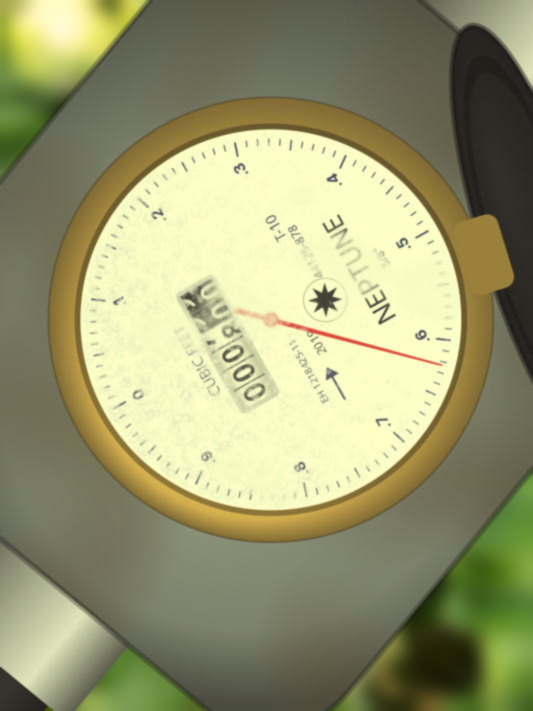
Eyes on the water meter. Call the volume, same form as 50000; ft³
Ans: 799.62; ft³
